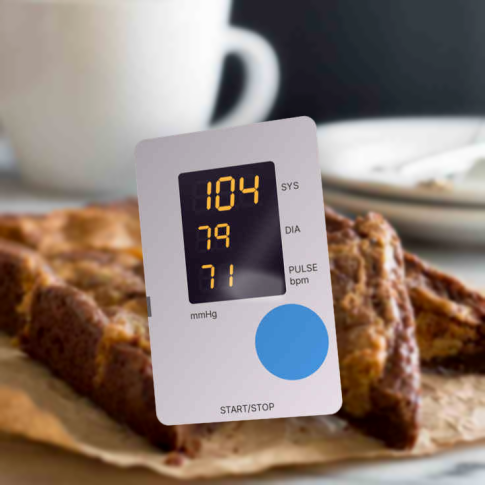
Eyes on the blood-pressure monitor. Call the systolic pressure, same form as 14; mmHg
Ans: 104; mmHg
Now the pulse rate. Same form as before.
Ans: 71; bpm
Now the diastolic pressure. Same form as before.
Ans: 79; mmHg
